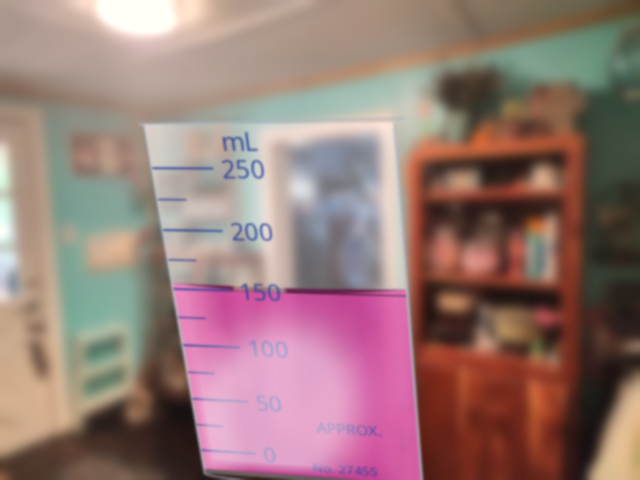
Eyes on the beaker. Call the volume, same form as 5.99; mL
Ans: 150; mL
